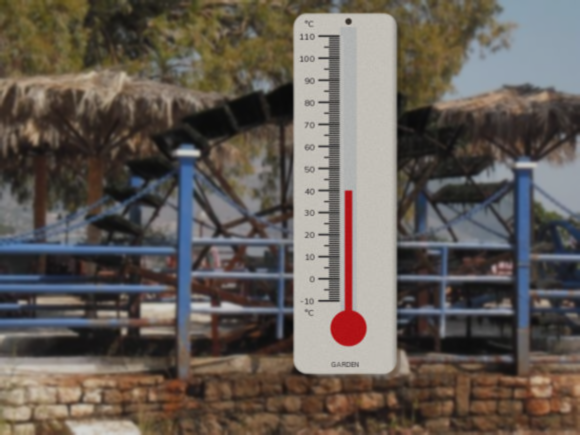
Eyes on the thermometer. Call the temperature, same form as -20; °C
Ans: 40; °C
